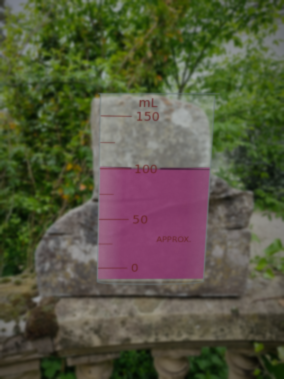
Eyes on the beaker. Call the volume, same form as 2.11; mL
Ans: 100; mL
